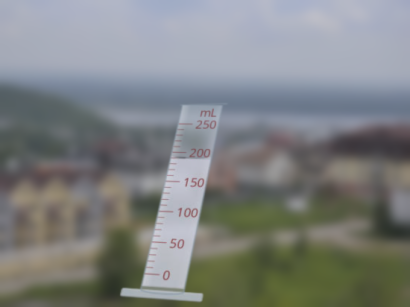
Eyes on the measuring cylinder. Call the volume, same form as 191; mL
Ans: 190; mL
